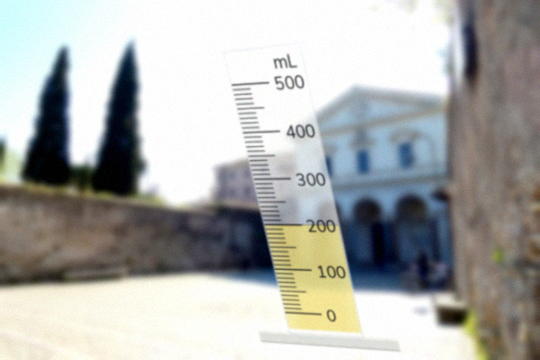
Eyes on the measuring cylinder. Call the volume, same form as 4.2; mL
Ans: 200; mL
